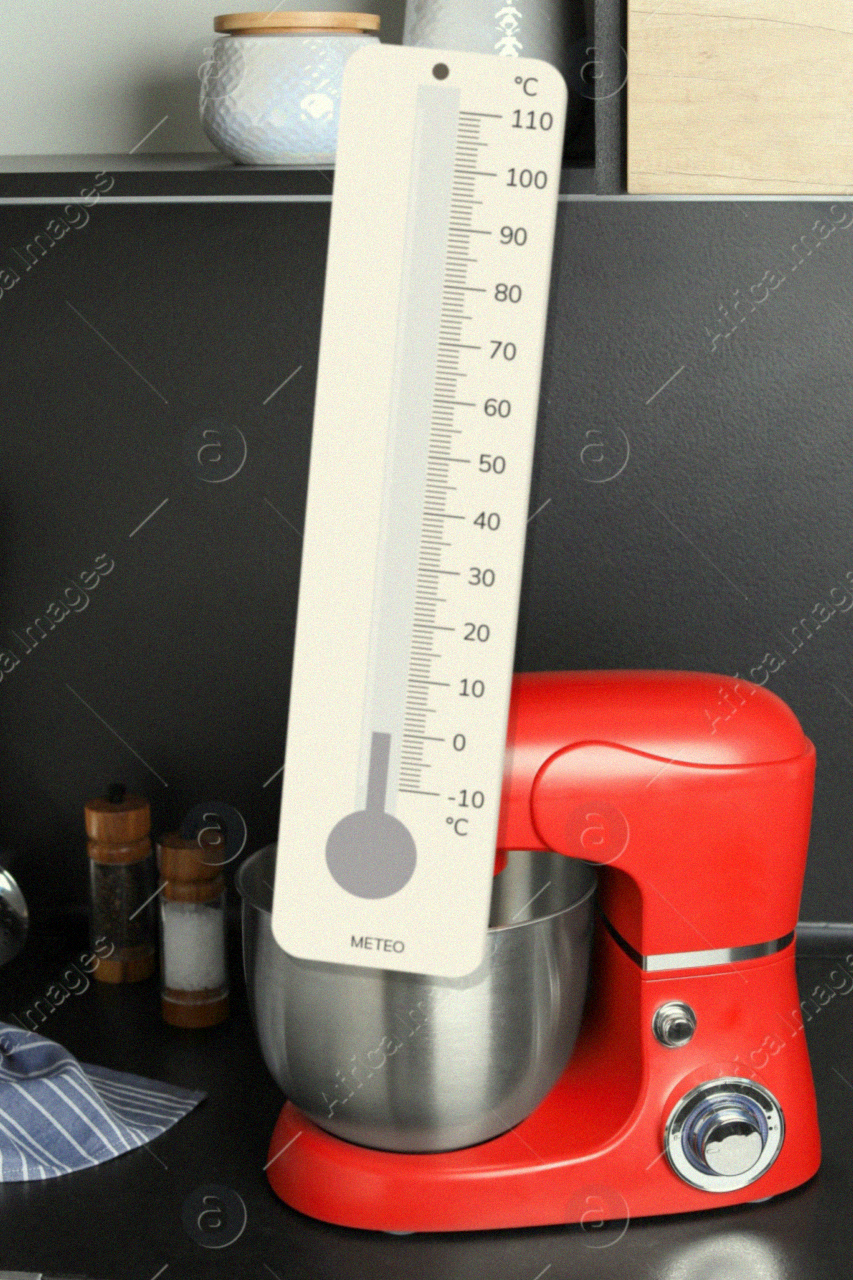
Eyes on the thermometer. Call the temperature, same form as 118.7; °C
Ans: 0; °C
